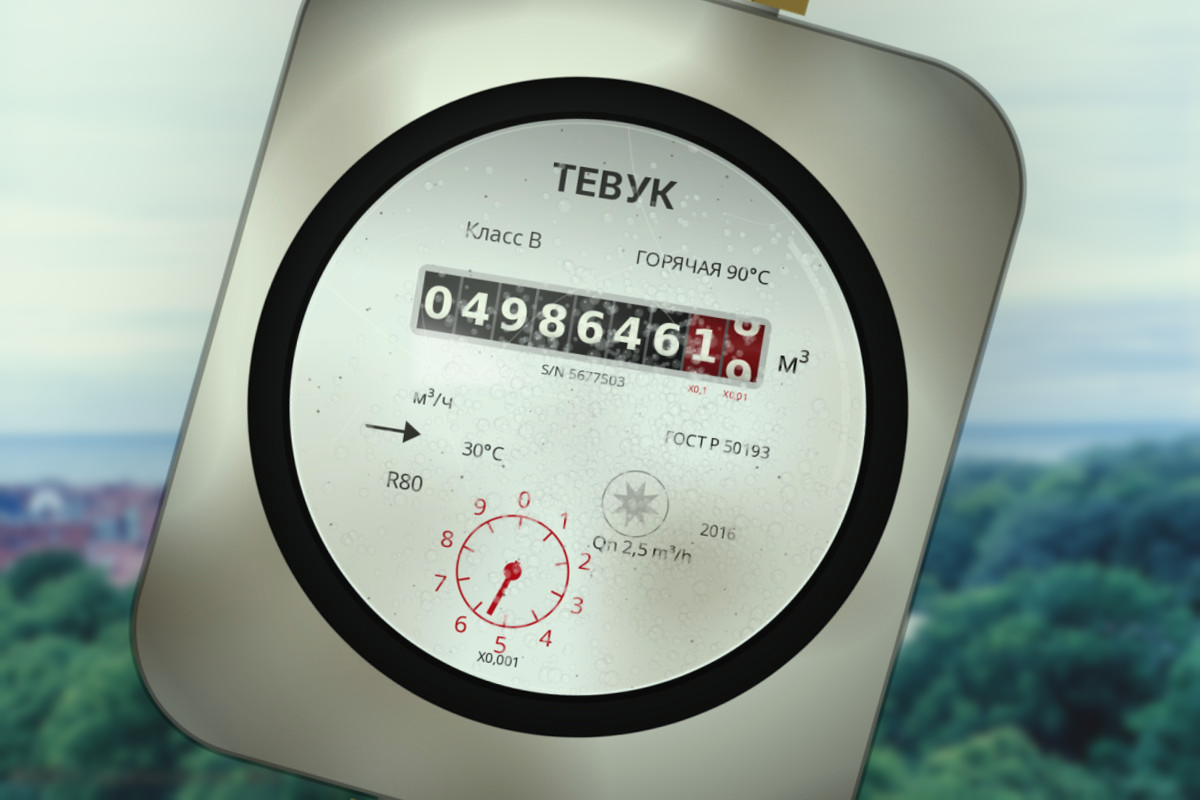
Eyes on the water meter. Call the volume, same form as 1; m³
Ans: 498646.185; m³
